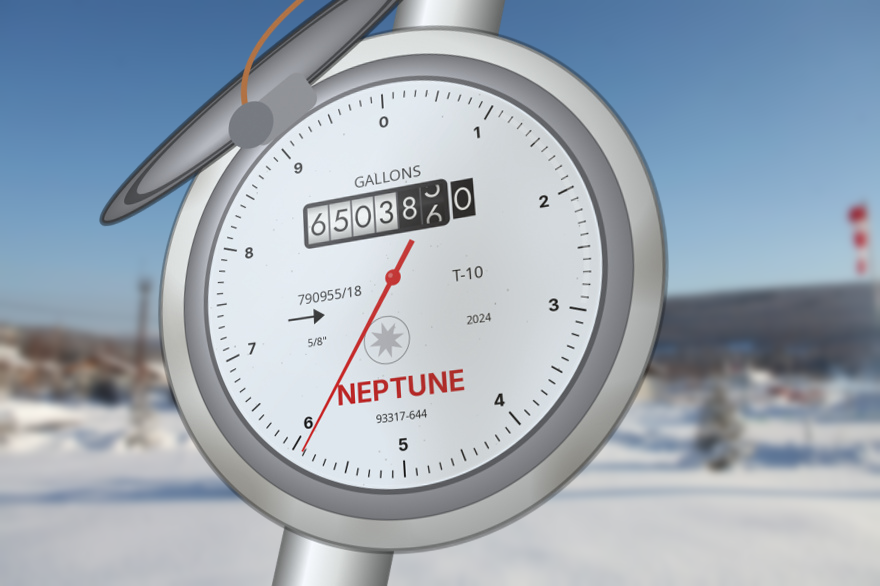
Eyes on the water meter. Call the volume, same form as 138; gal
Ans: 6503855.9; gal
